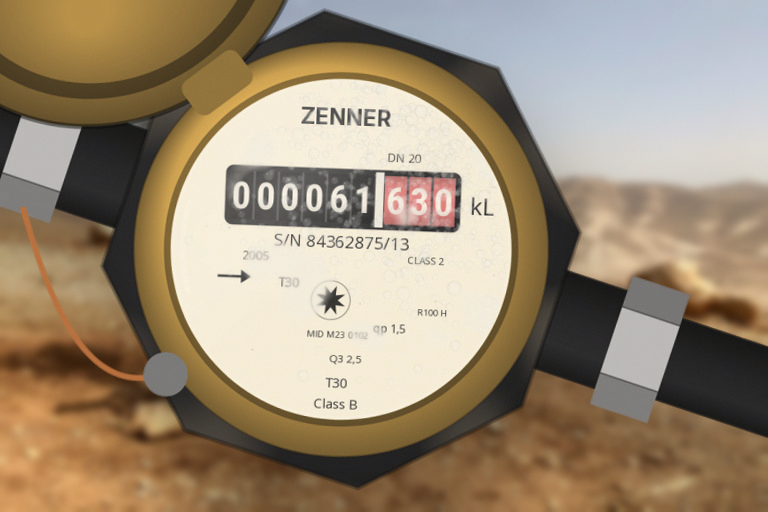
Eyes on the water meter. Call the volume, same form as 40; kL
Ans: 61.630; kL
